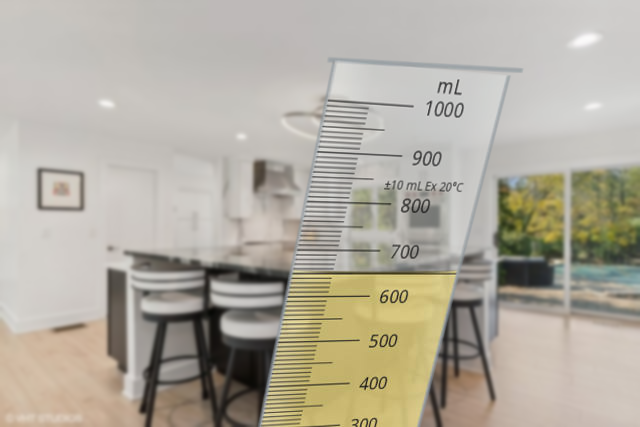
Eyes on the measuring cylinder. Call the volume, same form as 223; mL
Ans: 650; mL
